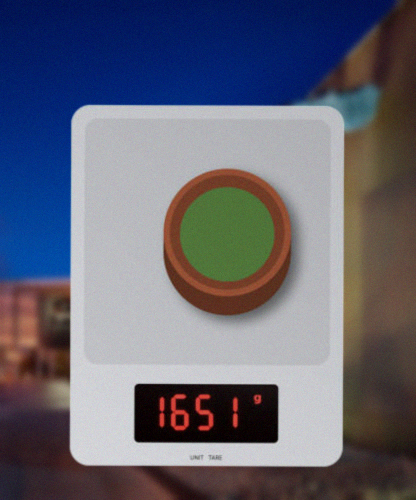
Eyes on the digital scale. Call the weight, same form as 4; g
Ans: 1651; g
